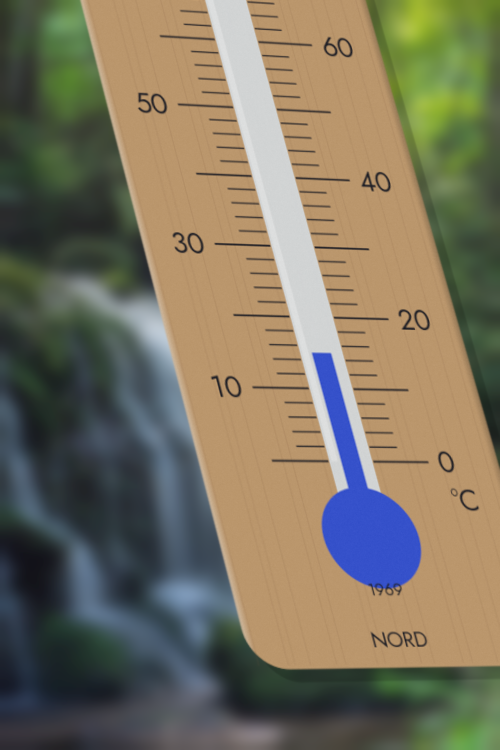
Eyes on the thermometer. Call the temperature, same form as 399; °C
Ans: 15; °C
